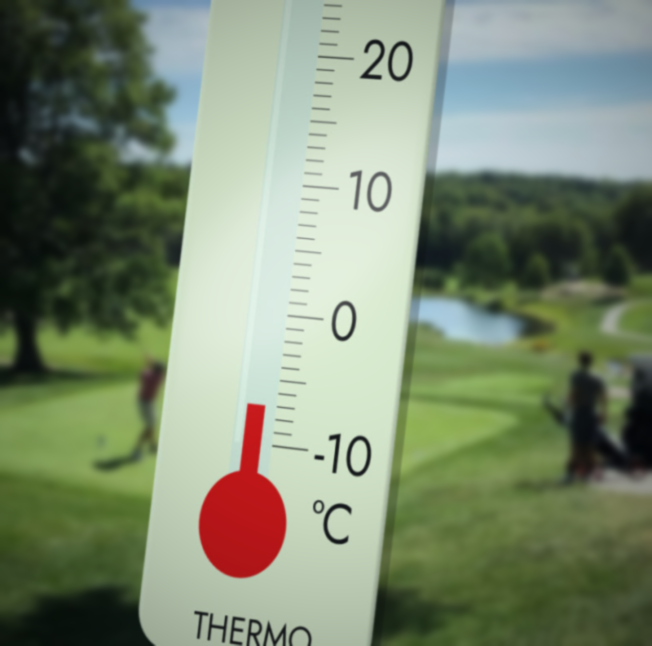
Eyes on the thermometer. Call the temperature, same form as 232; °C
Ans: -7; °C
